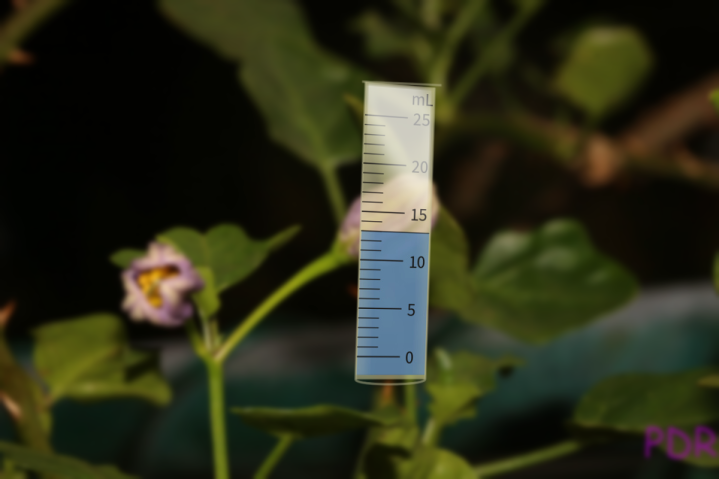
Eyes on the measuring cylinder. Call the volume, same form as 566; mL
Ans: 13; mL
